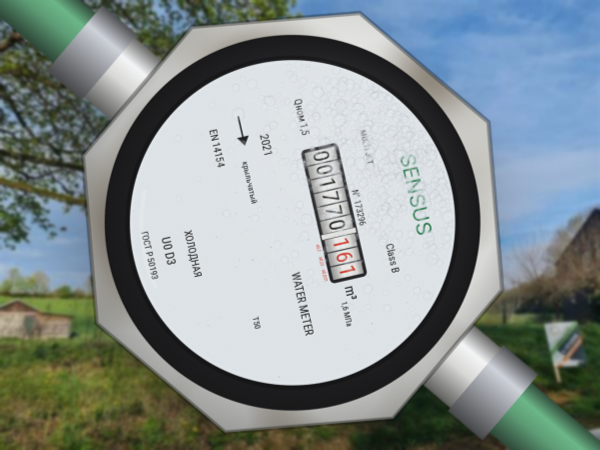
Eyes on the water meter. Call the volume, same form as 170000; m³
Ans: 1770.161; m³
